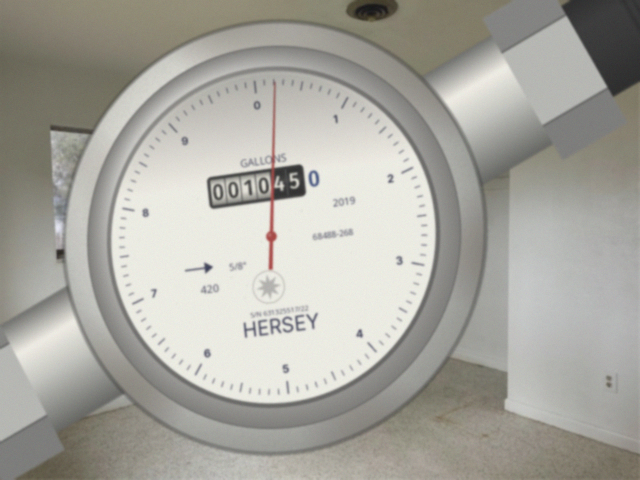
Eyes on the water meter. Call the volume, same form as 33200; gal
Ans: 10450.2; gal
